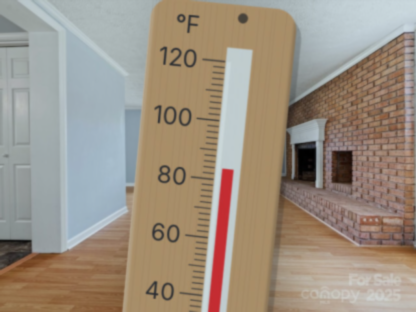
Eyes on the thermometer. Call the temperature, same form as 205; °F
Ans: 84; °F
